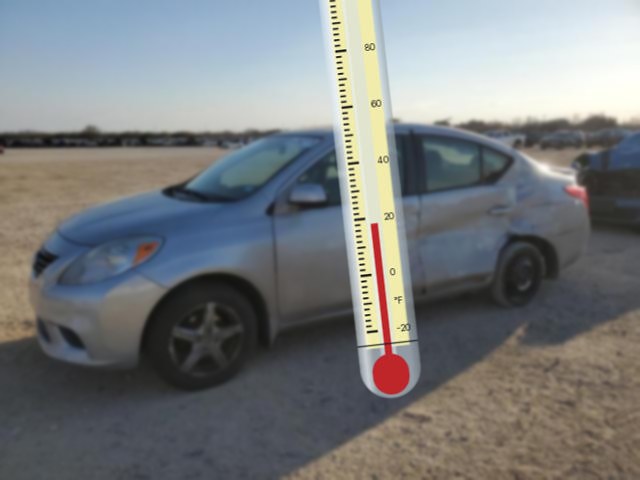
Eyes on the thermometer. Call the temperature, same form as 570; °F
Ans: 18; °F
